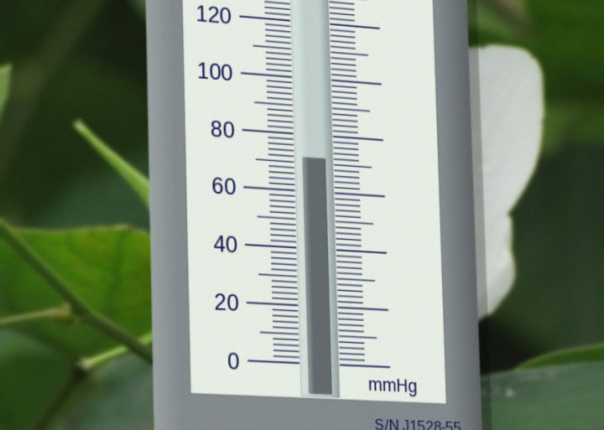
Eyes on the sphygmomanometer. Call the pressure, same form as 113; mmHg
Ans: 72; mmHg
